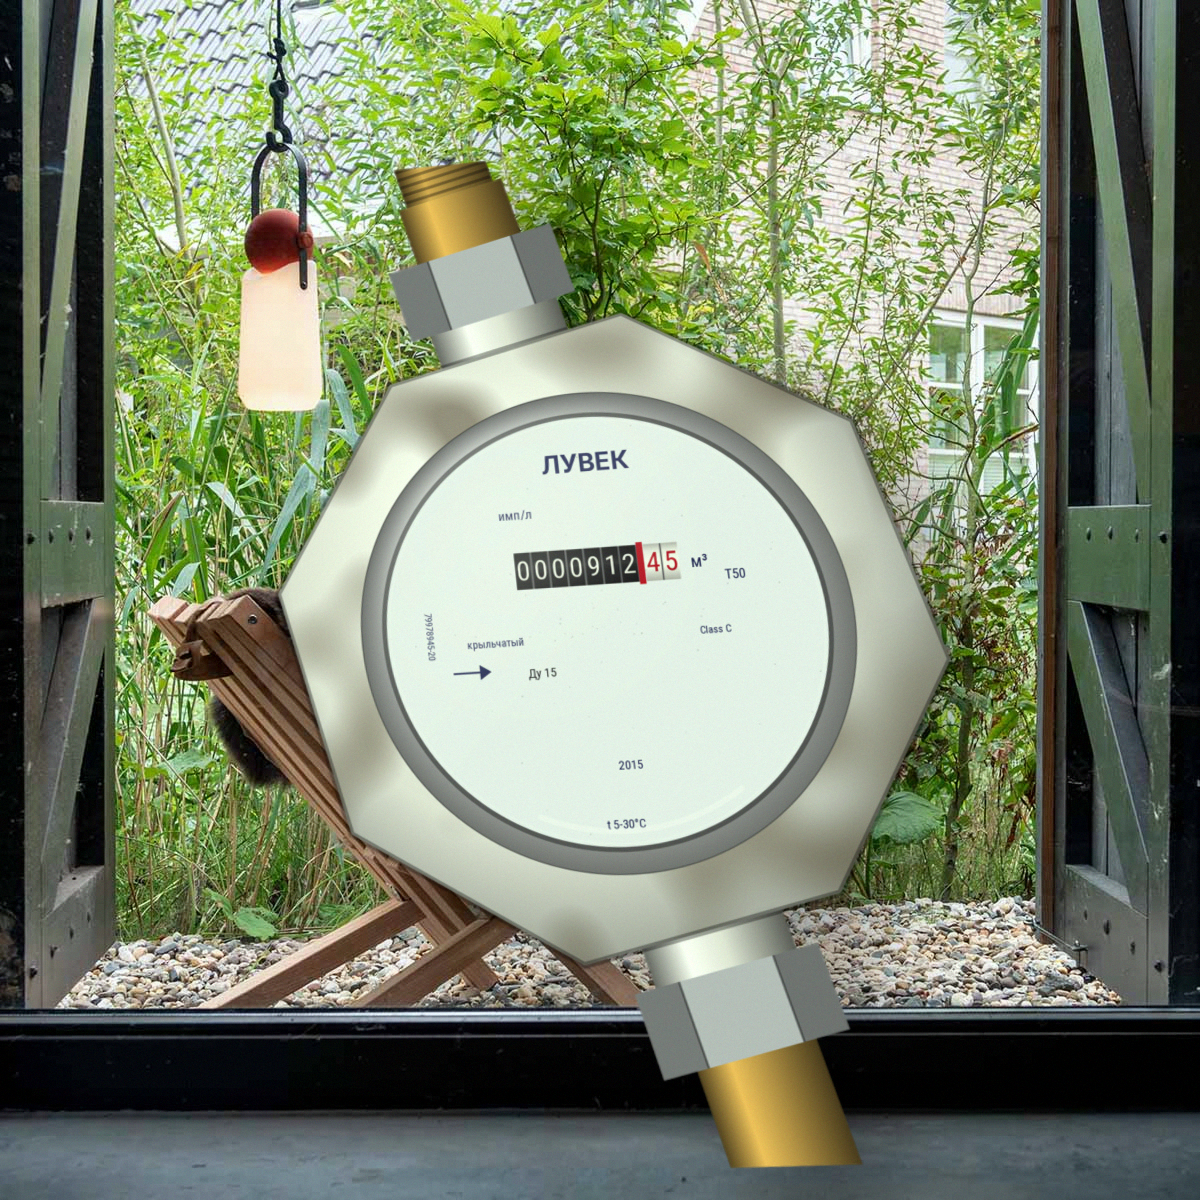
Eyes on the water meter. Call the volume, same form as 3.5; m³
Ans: 912.45; m³
